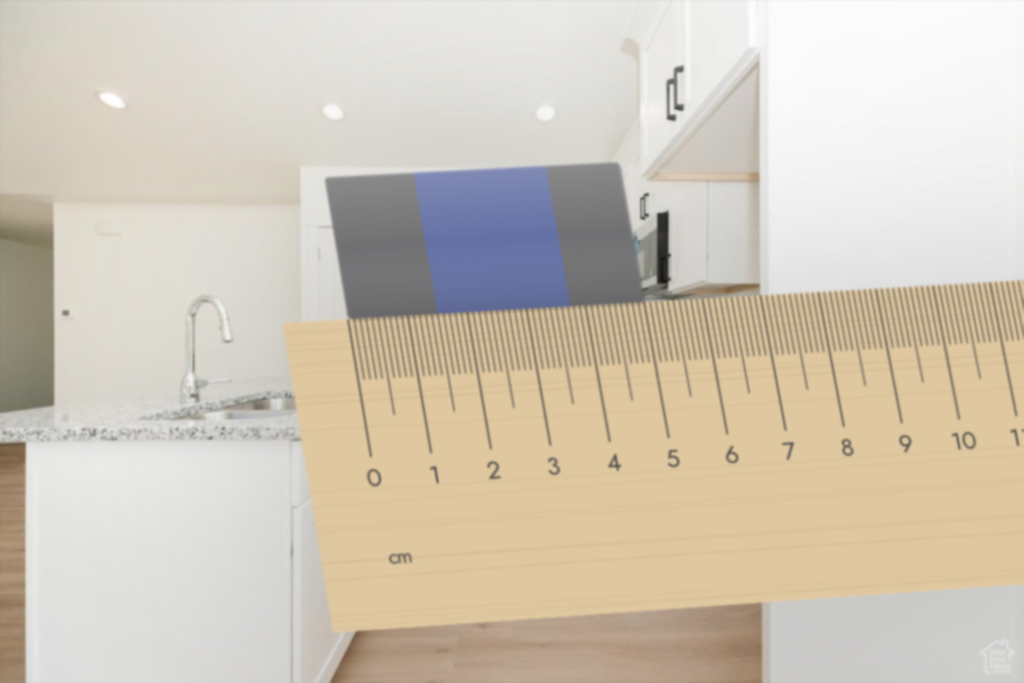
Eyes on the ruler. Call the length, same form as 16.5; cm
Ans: 5; cm
